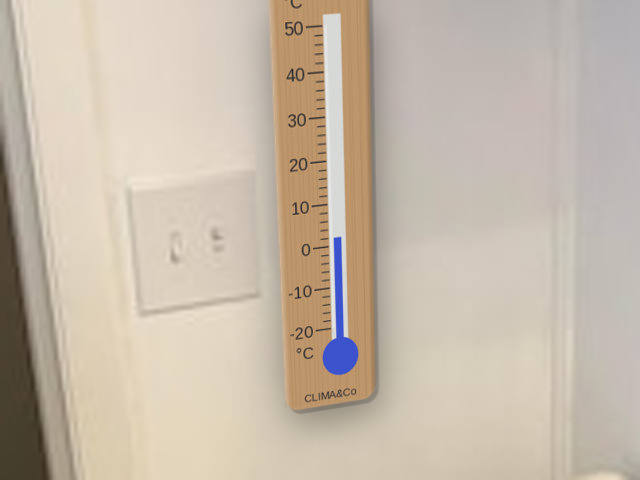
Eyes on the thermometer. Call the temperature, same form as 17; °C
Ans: 2; °C
